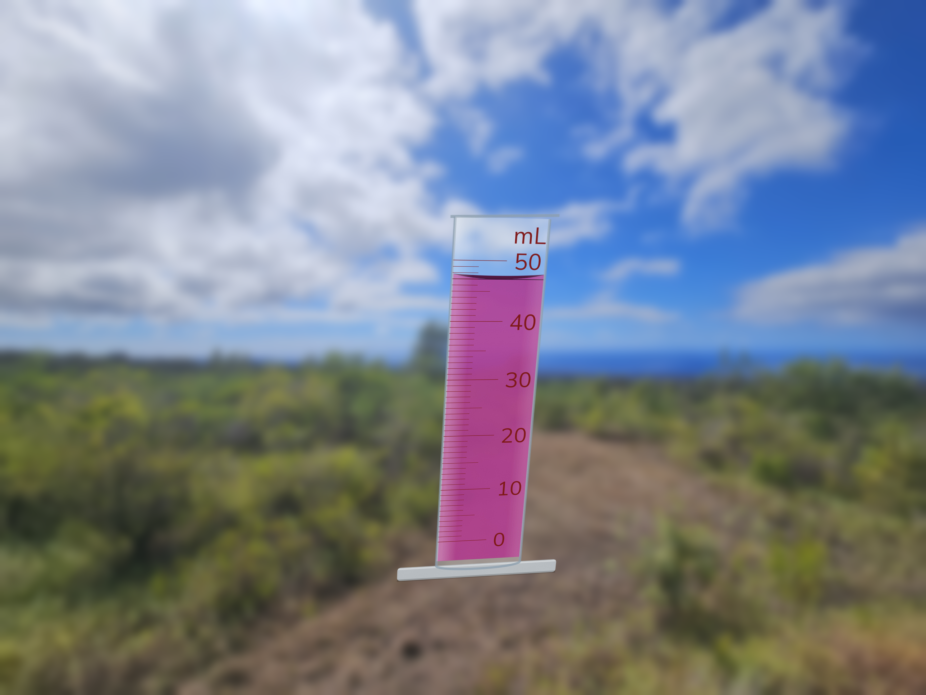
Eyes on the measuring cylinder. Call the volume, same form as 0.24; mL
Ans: 47; mL
